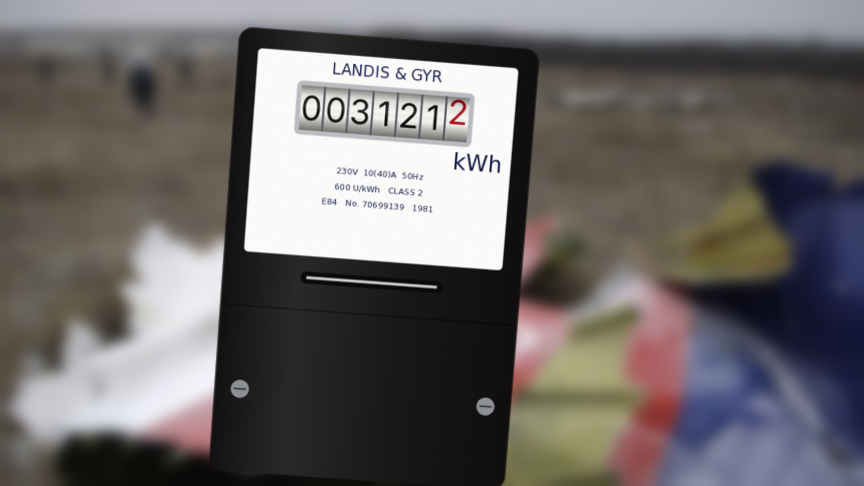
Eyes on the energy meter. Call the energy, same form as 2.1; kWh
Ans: 3121.2; kWh
